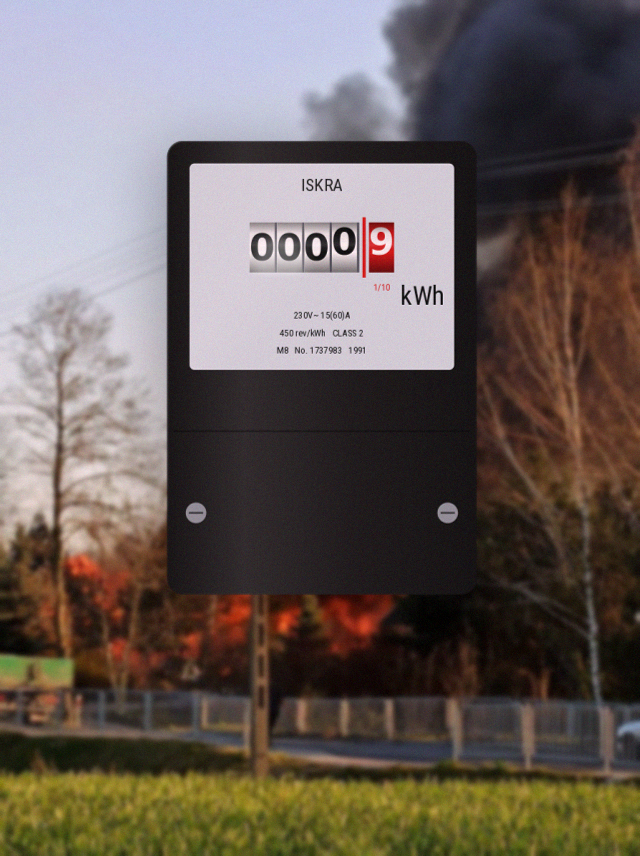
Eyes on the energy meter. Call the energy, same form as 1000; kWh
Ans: 0.9; kWh
